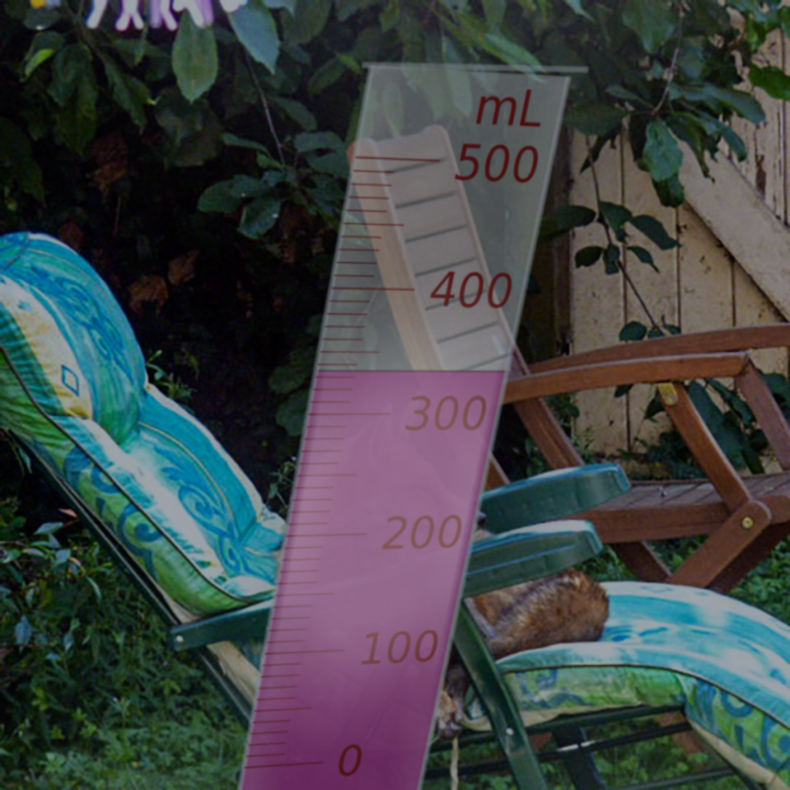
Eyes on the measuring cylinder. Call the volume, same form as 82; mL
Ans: 335; mL
